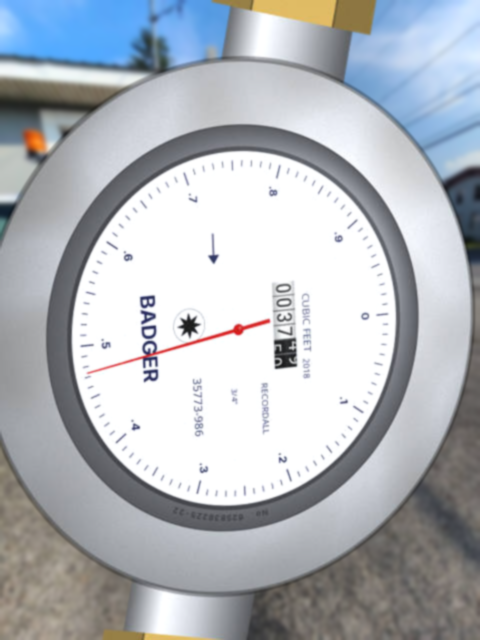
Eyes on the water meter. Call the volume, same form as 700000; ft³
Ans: 3749.47; ft³
